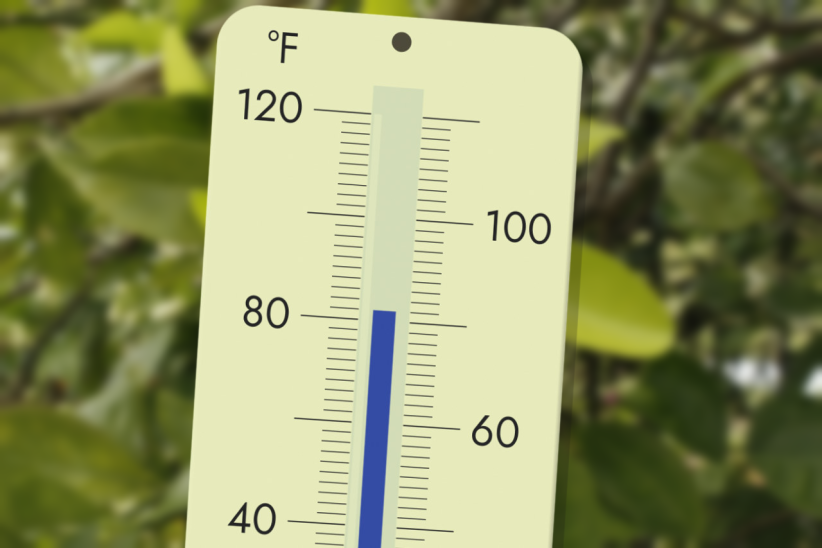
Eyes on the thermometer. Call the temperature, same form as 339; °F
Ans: 82; °F
